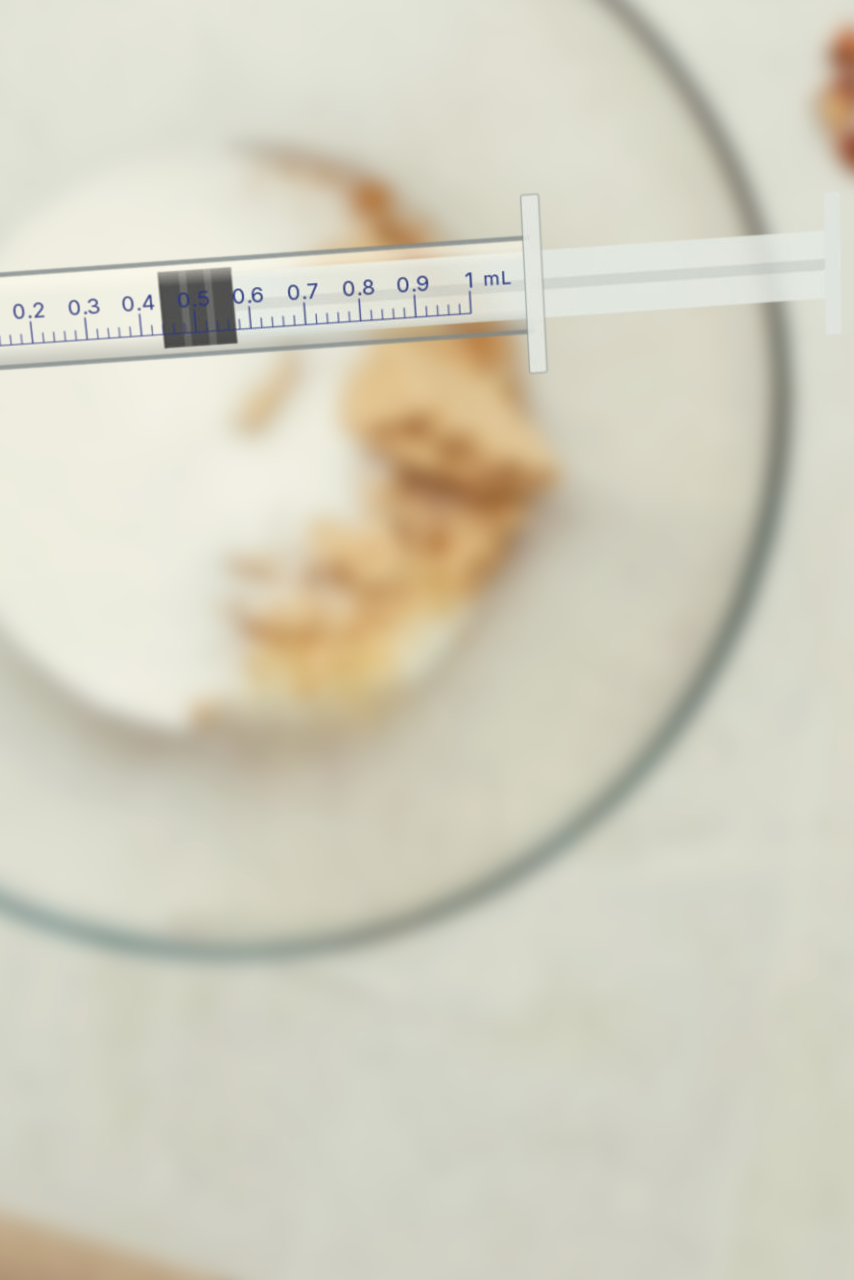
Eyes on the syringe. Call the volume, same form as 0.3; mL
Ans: 0.44; mL
